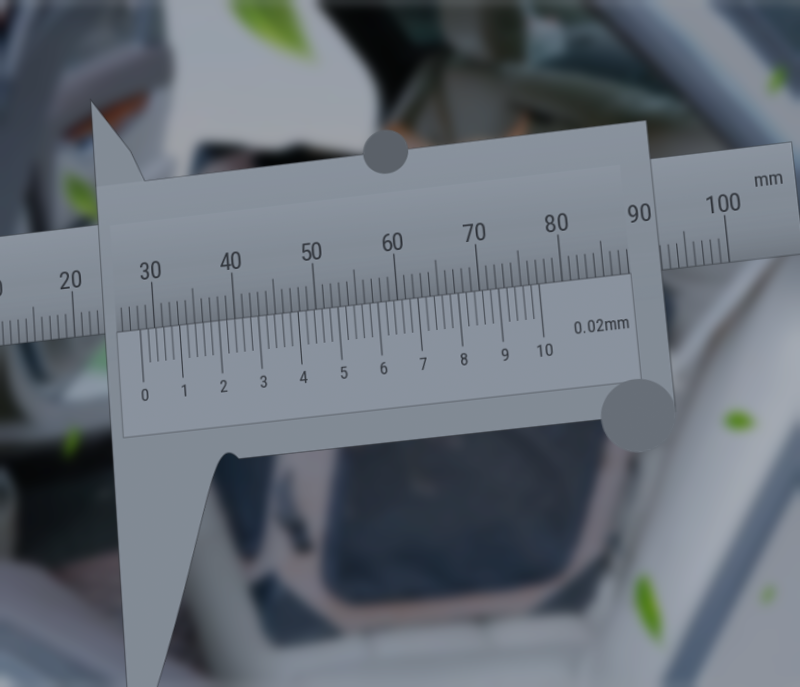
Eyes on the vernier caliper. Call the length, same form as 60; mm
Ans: 28.2; mm
